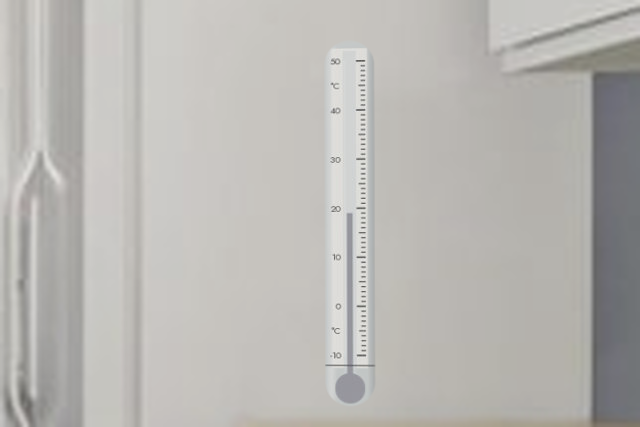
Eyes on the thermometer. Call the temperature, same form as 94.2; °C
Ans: 19; °C
